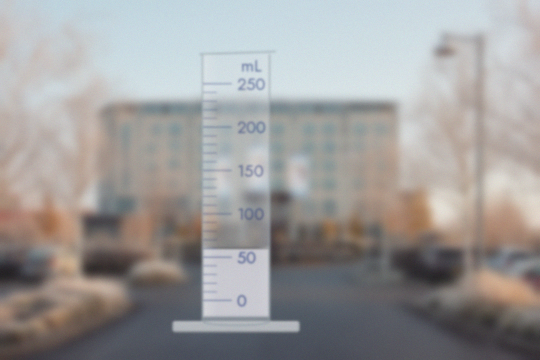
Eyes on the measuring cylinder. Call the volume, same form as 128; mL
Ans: 60; mL
